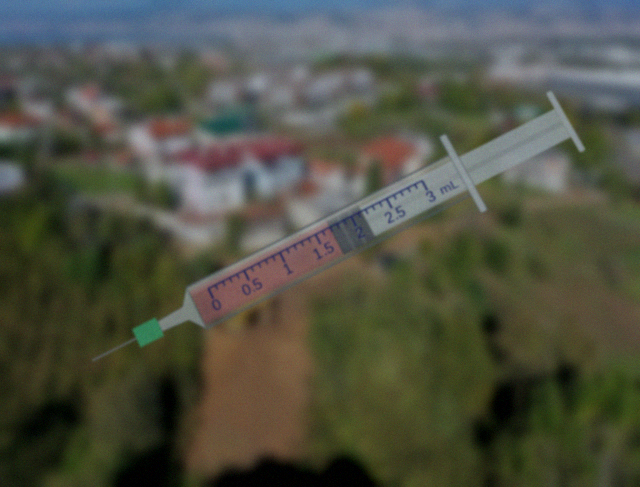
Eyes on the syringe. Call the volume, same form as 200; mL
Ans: 1.7; mL
